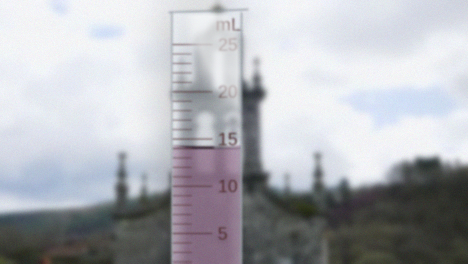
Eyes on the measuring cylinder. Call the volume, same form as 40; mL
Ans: 14; mL
